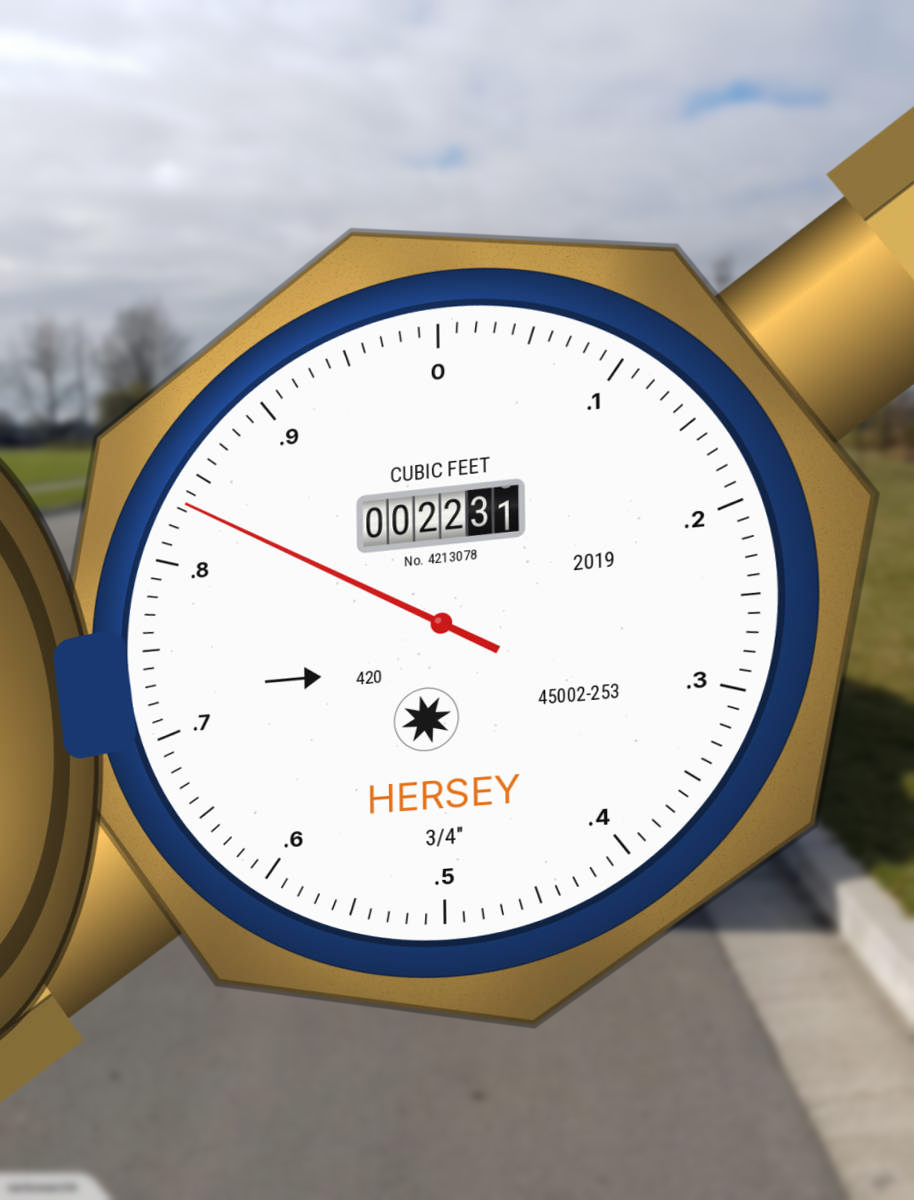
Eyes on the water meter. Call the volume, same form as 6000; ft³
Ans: 2230.83; ft³
